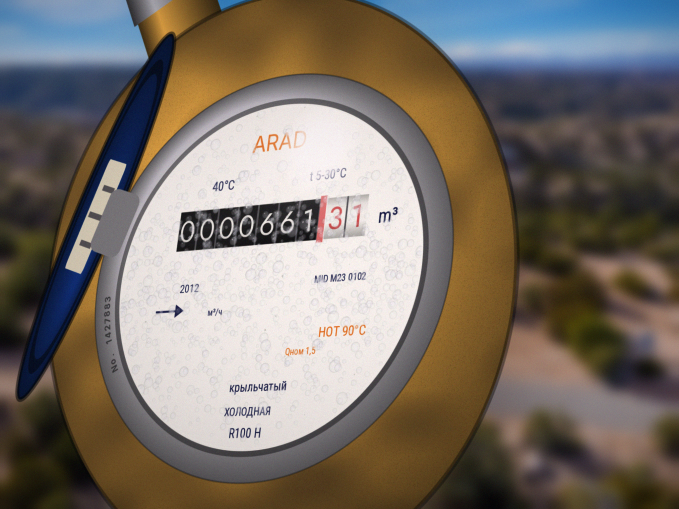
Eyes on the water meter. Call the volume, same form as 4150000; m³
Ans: 661.31; m³
